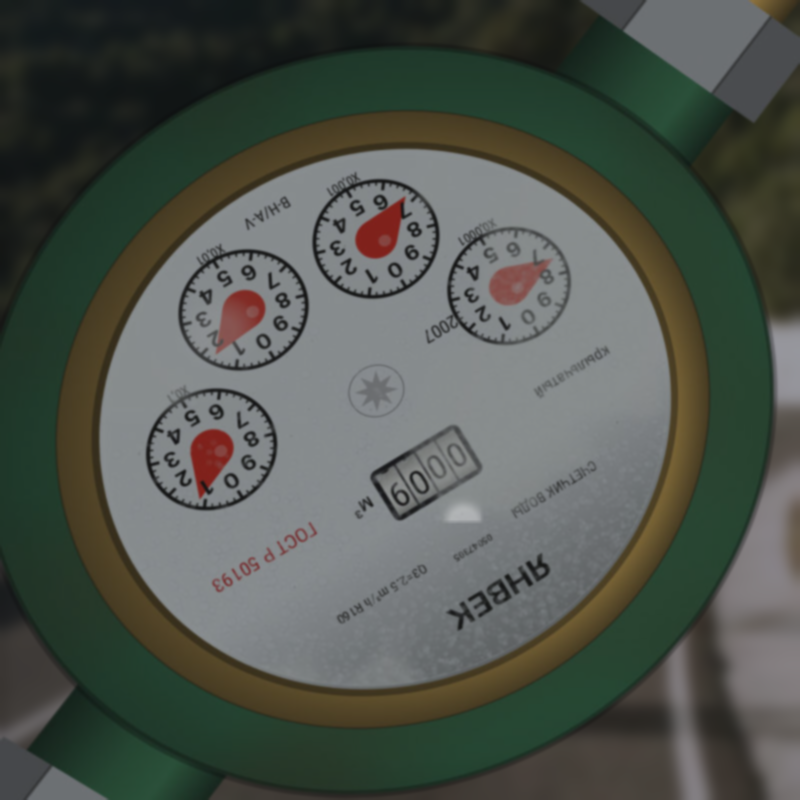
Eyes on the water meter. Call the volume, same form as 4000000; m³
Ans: 9.1167; m³
